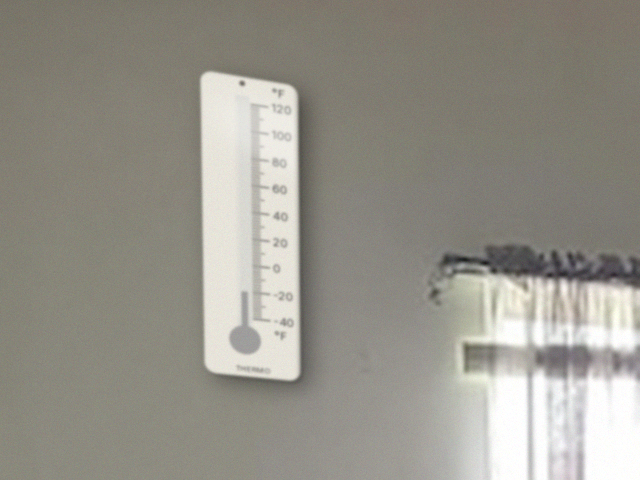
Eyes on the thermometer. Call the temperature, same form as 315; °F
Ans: -20; °F
